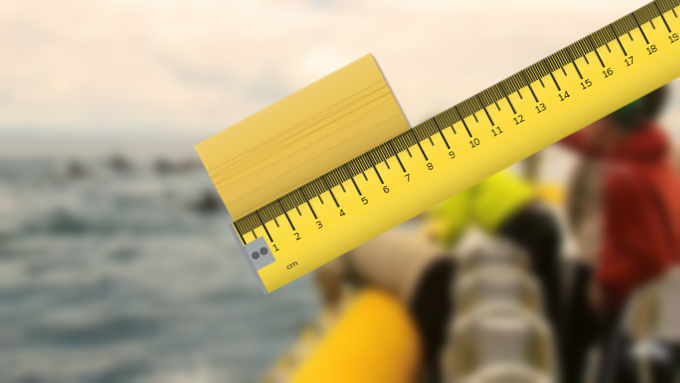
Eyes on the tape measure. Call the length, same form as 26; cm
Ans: 8; cm
